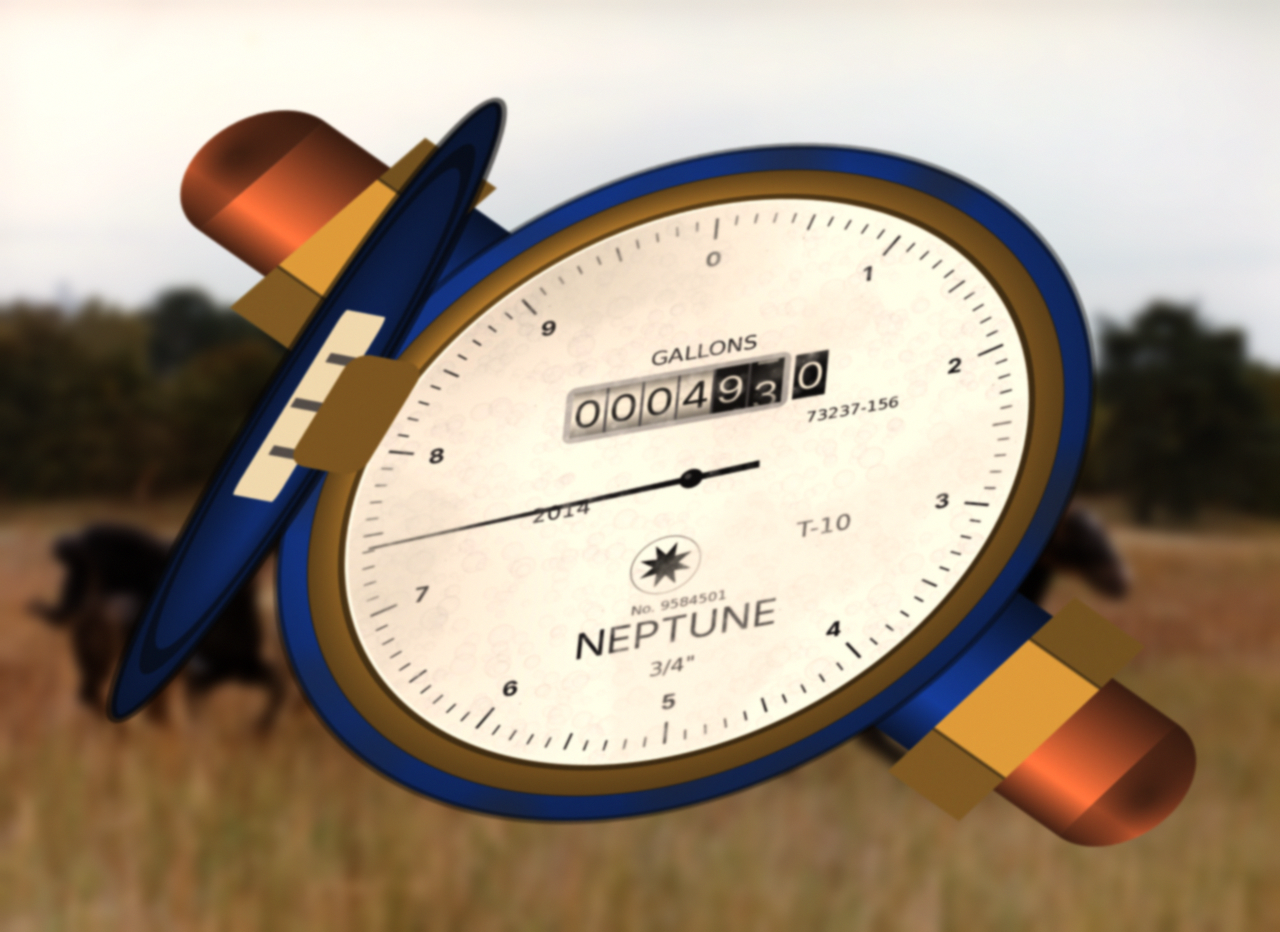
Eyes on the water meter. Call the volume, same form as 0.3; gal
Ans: 4927.4; gal
